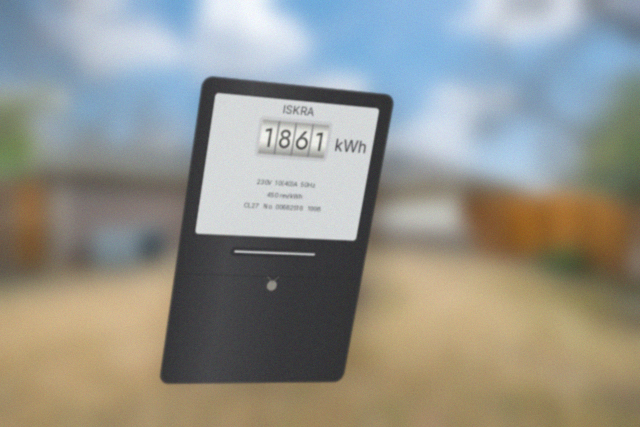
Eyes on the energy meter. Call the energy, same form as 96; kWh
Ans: 1861; kWh
